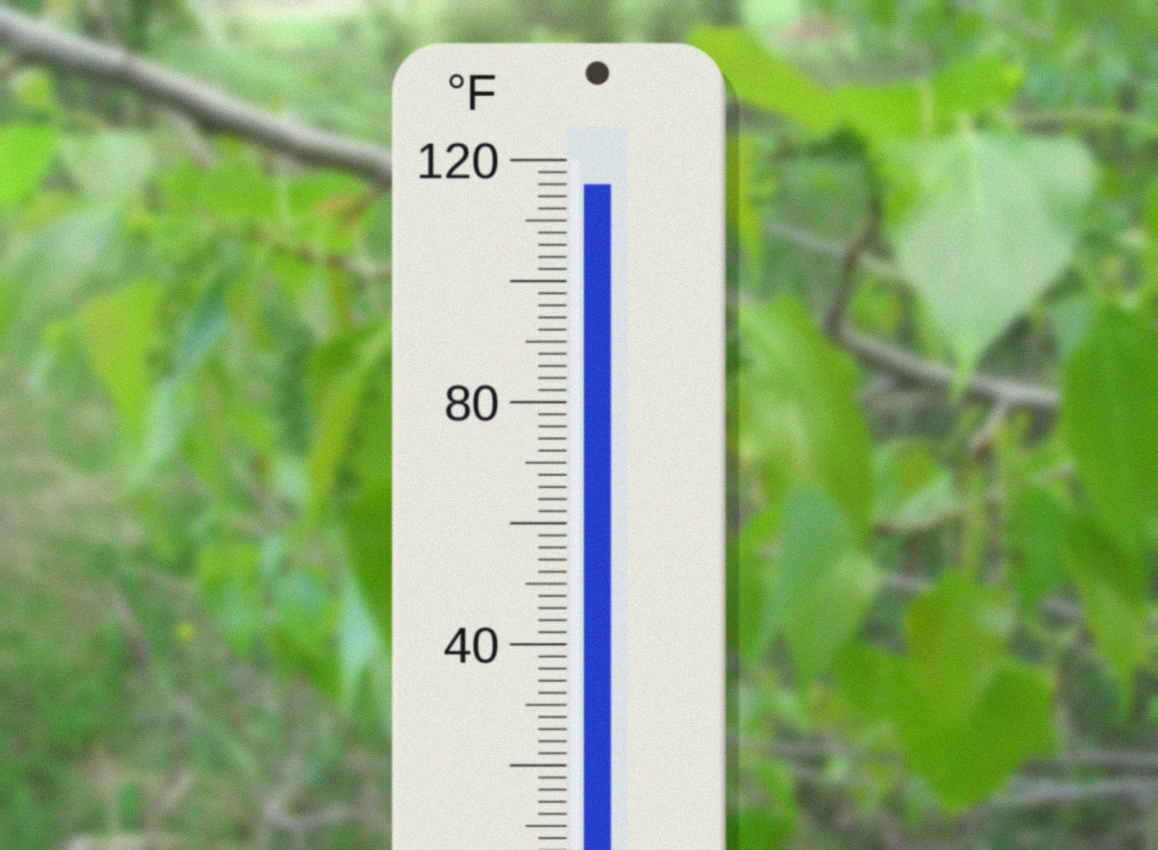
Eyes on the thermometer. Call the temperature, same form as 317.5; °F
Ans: 116; °F
